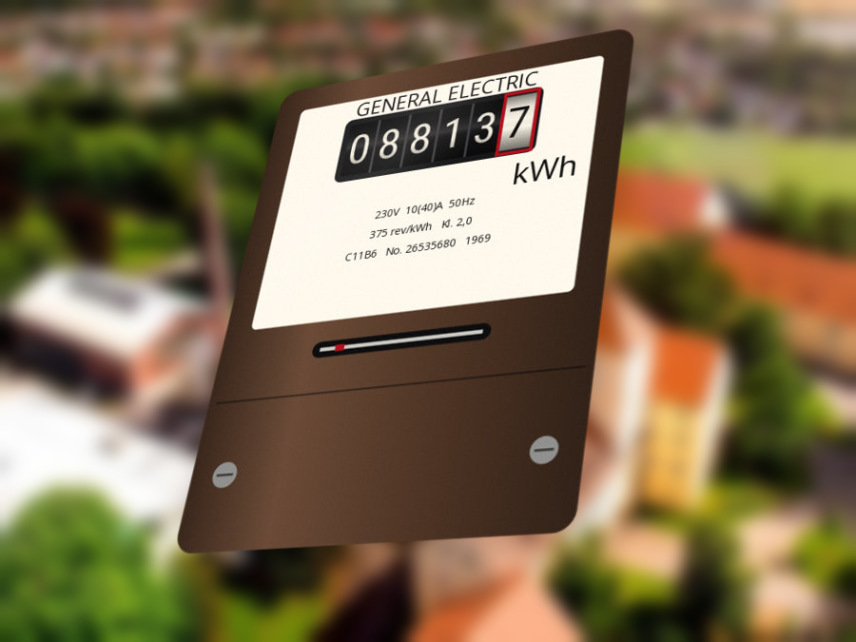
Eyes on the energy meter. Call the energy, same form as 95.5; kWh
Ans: 8813.7; kWh
